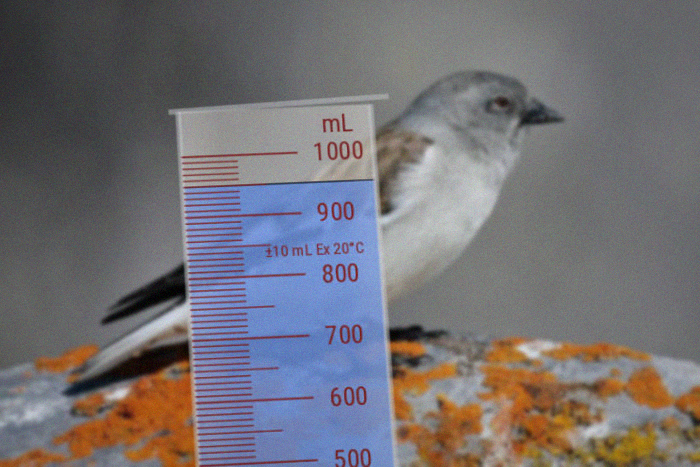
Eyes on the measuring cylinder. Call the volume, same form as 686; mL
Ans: 950; mL
